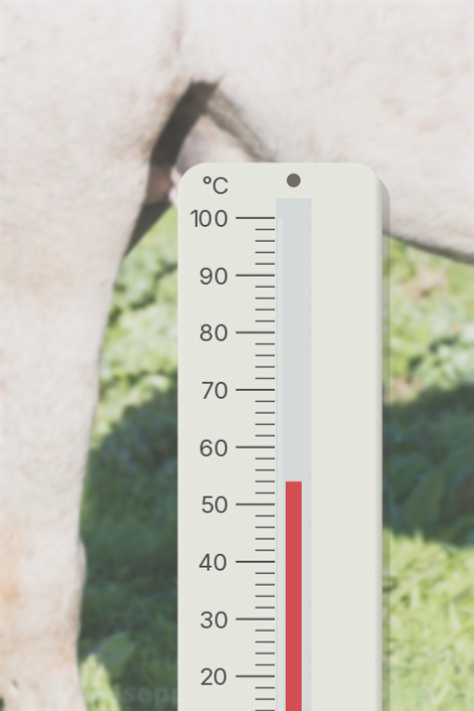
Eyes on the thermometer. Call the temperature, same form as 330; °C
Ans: 54; °C
